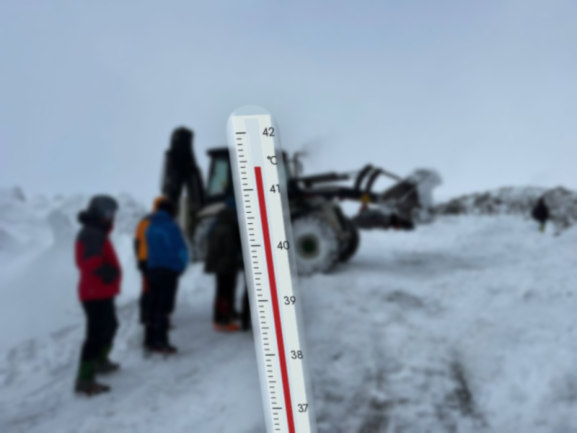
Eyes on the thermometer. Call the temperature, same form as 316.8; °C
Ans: 41.4; °C
